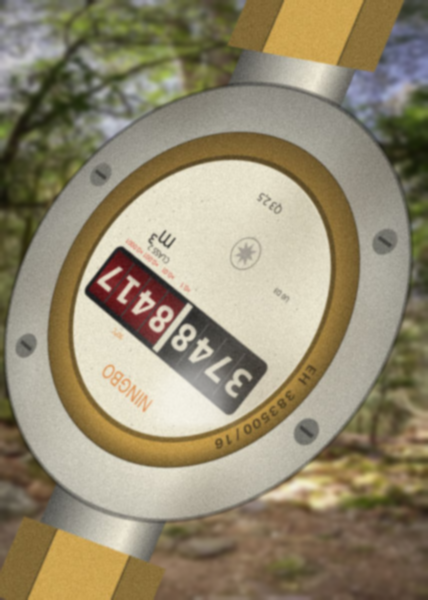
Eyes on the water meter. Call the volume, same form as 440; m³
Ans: 3748.8417; m³
